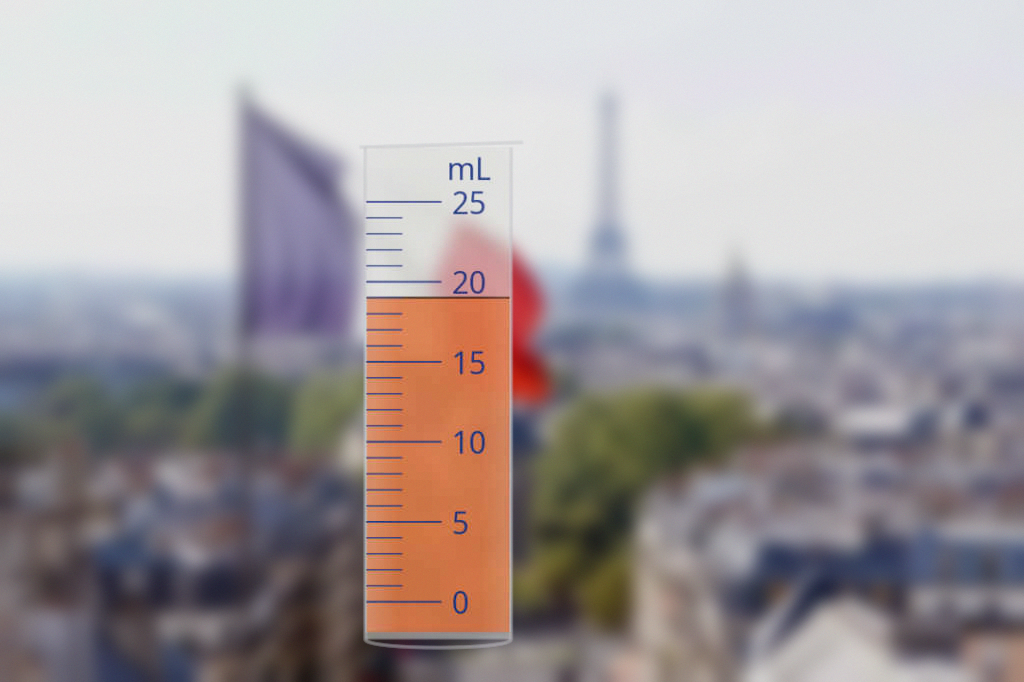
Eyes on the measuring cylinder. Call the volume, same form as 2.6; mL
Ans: 19; mL
